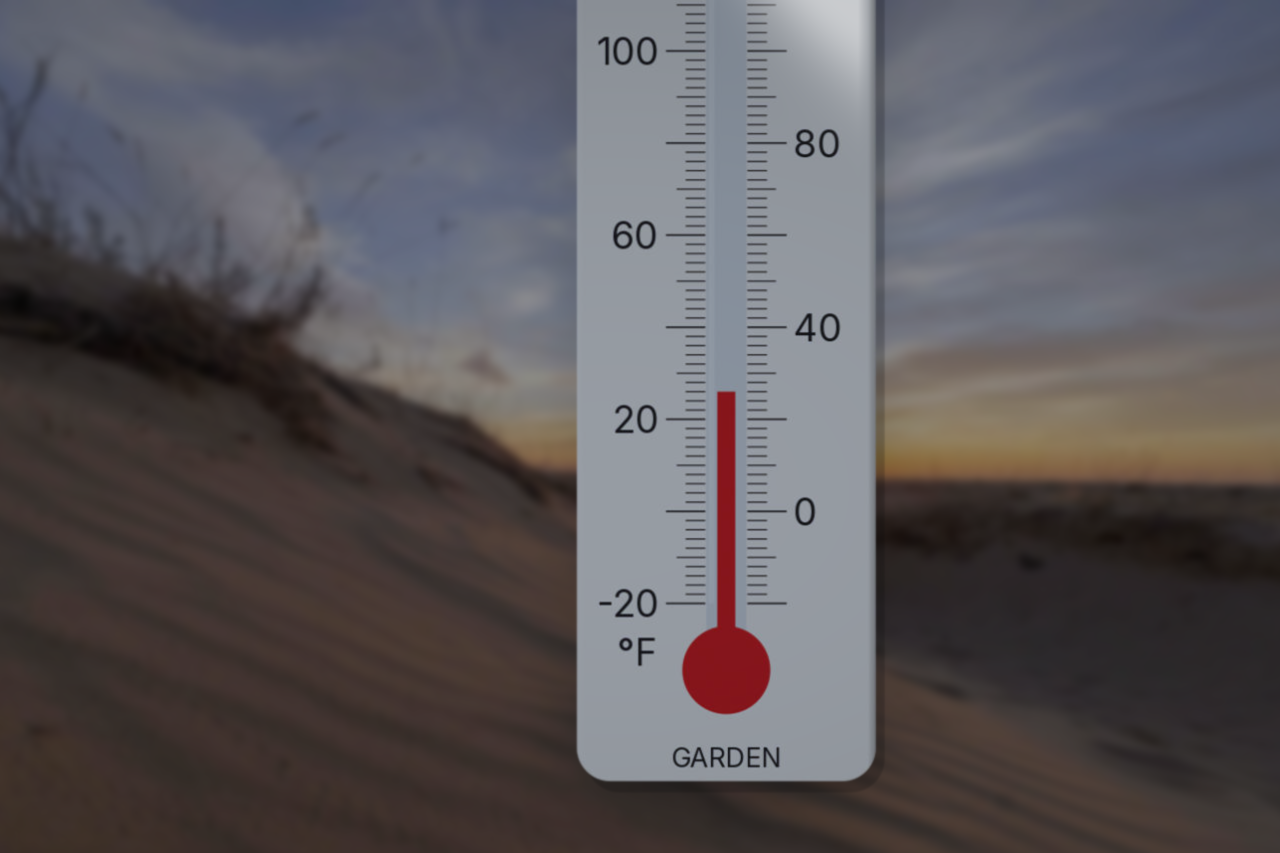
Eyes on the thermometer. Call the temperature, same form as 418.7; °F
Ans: 26; °F
